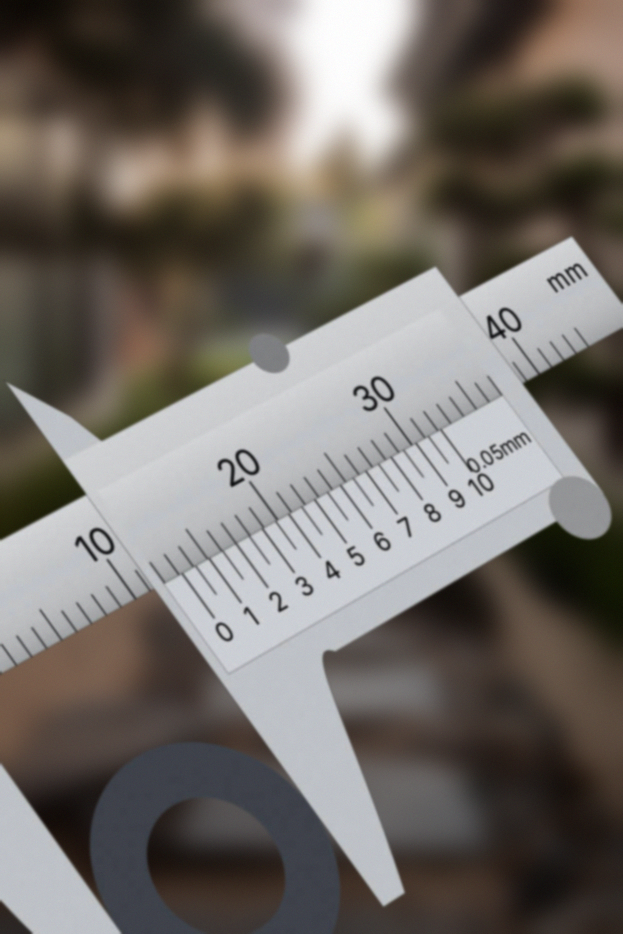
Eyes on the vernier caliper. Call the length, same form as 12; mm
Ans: 13.2; mm
